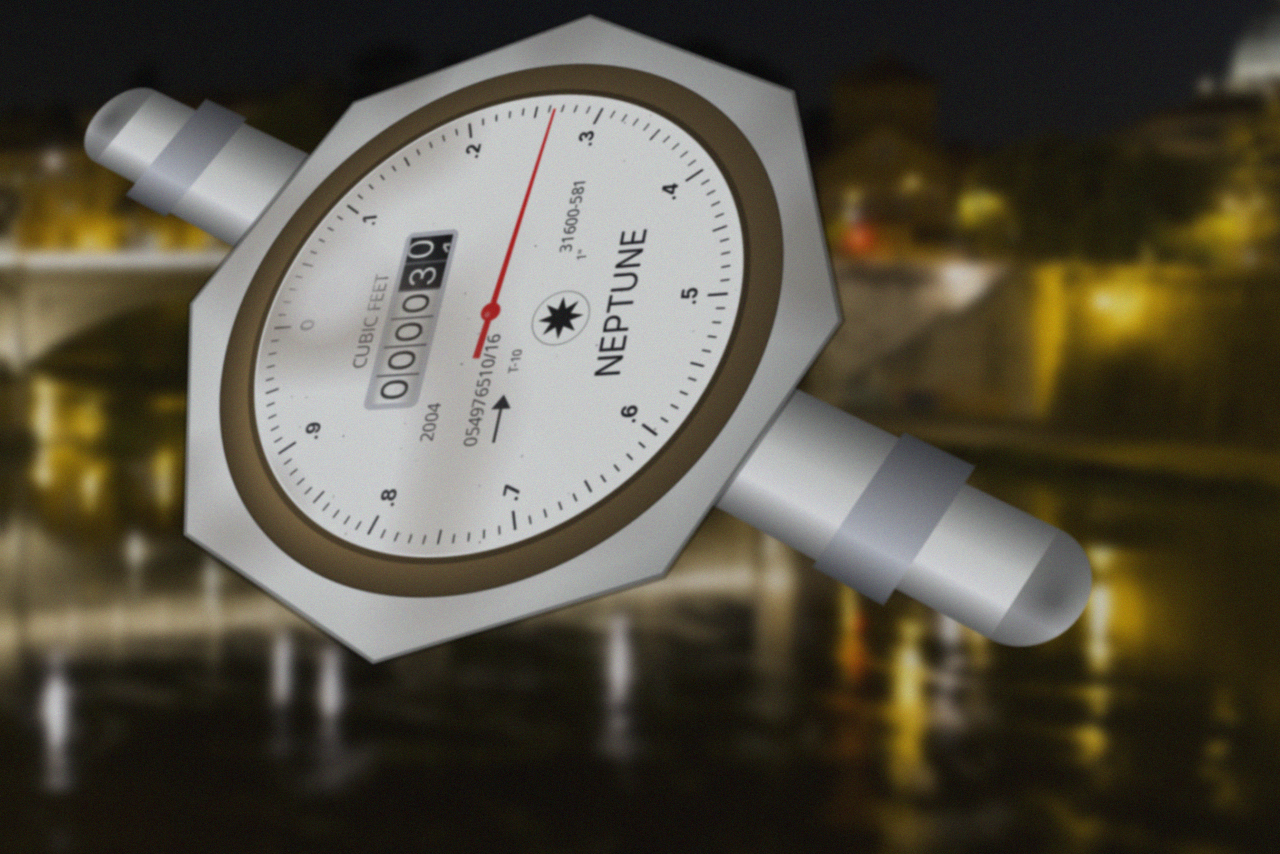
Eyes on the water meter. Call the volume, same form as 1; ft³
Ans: 30.26; ft³
